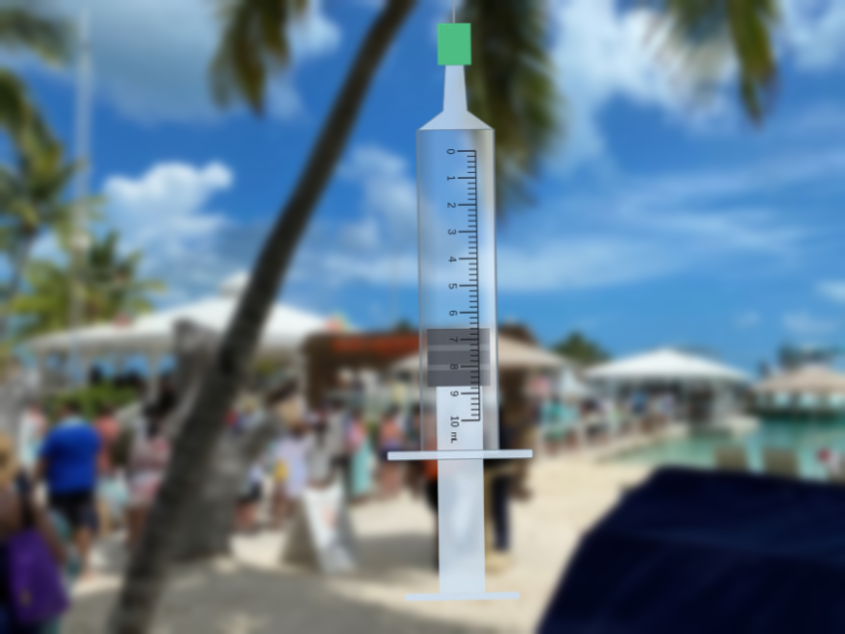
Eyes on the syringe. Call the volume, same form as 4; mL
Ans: 6.6; mL
